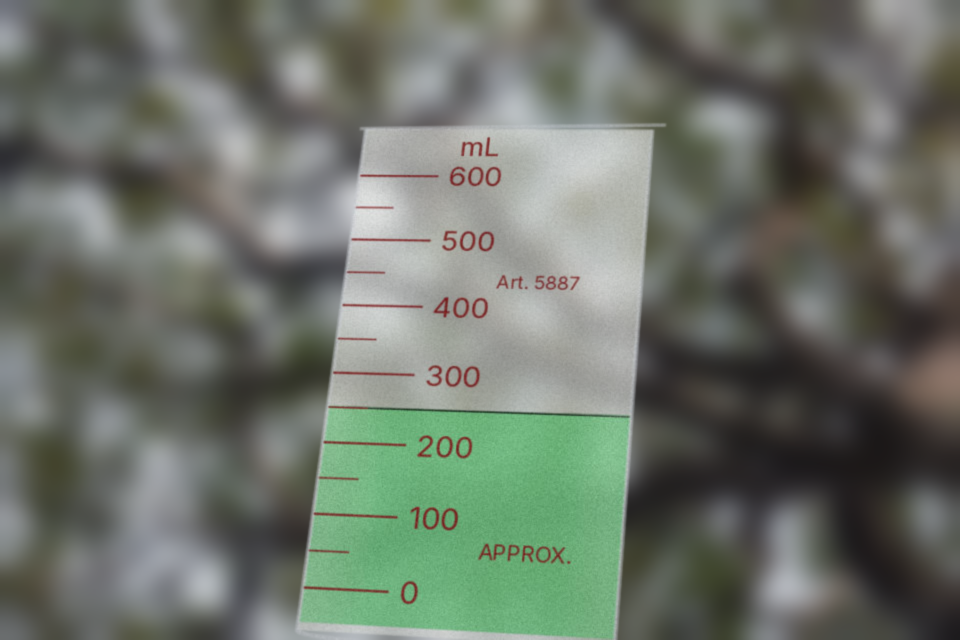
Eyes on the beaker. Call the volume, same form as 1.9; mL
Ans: 250; mL
